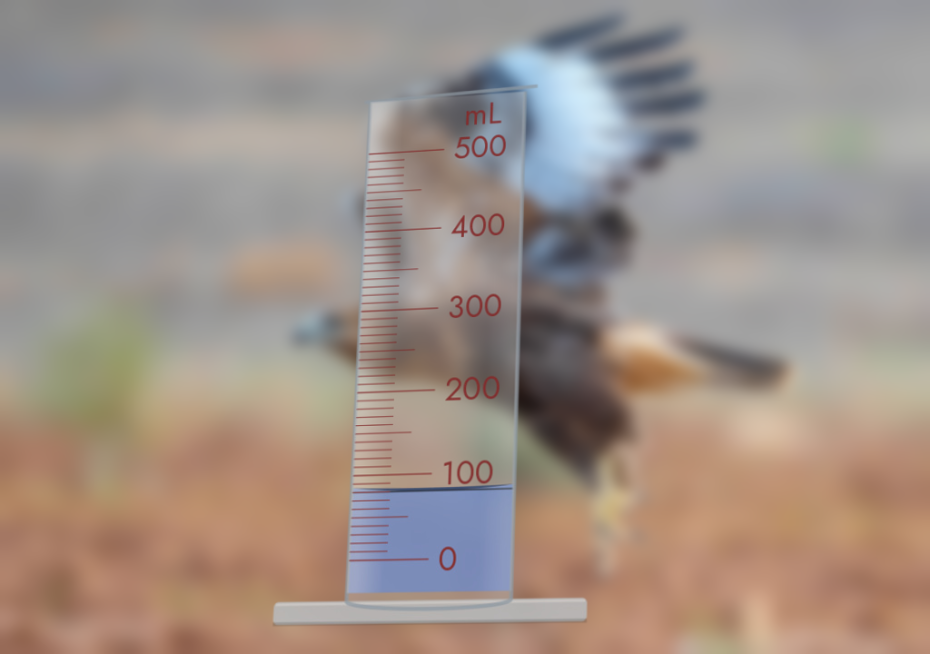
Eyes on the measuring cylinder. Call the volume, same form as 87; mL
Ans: 80; mL
